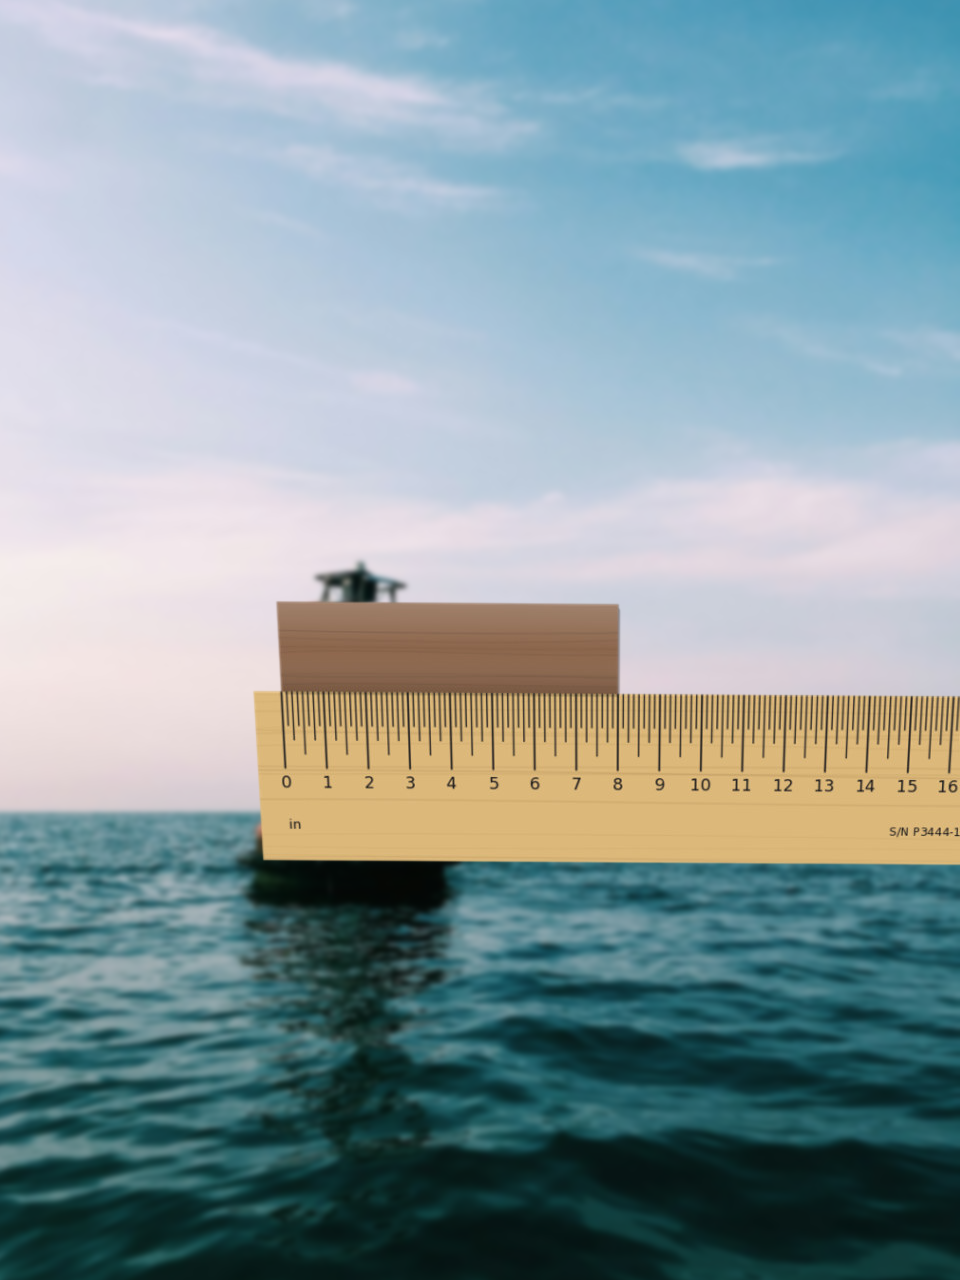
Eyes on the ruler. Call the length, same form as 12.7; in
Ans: 8; in
